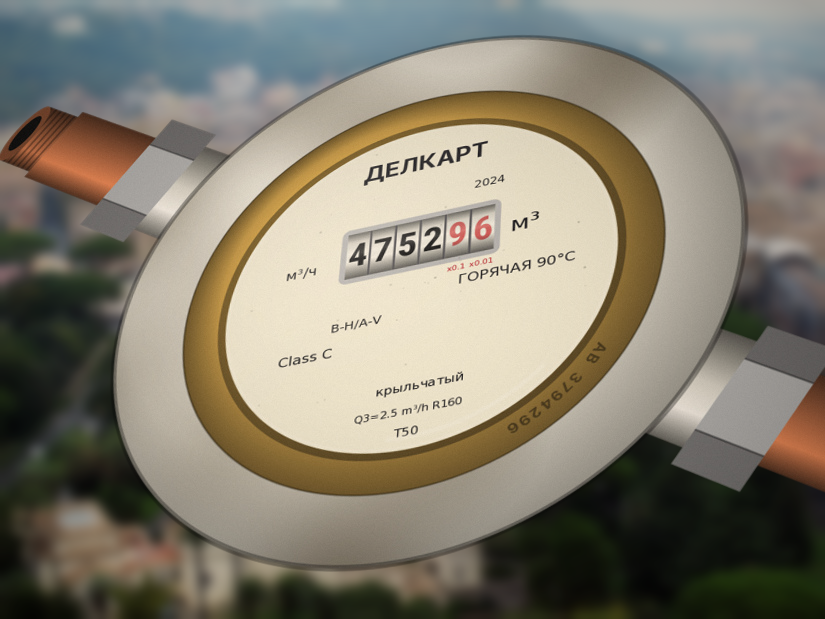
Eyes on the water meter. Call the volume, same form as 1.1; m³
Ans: 4752.96; m³
